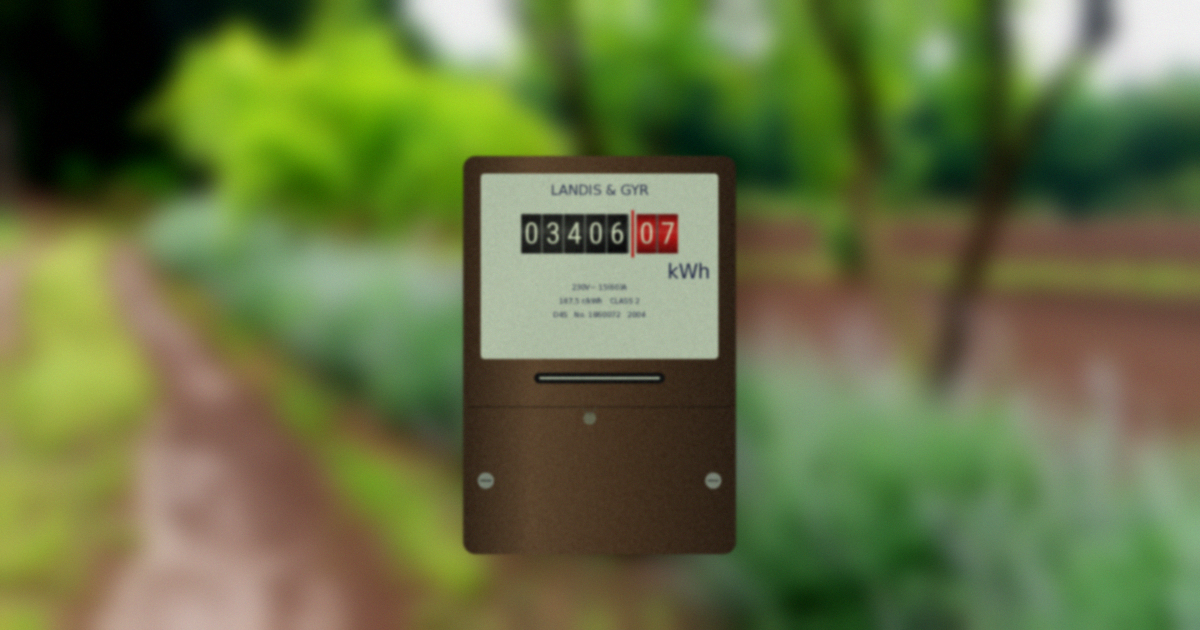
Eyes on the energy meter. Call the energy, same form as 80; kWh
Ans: 3406.07; kWh
